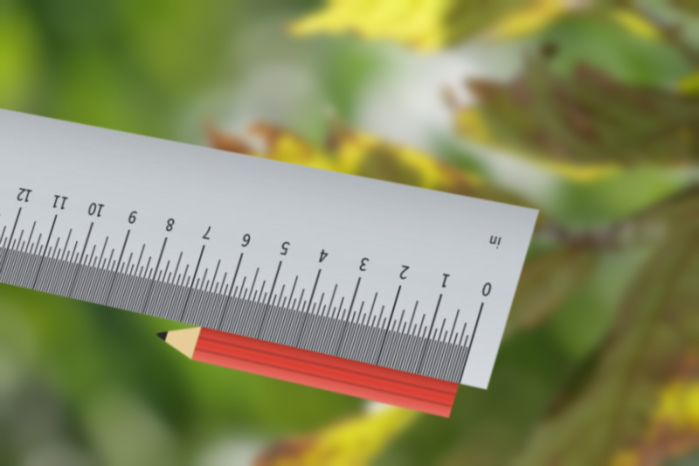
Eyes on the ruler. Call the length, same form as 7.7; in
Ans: 7.5; in
